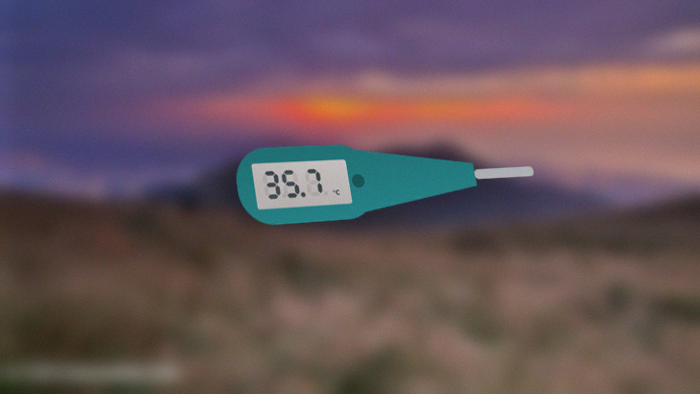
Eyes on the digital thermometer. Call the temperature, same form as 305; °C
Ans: 35.7; °C
